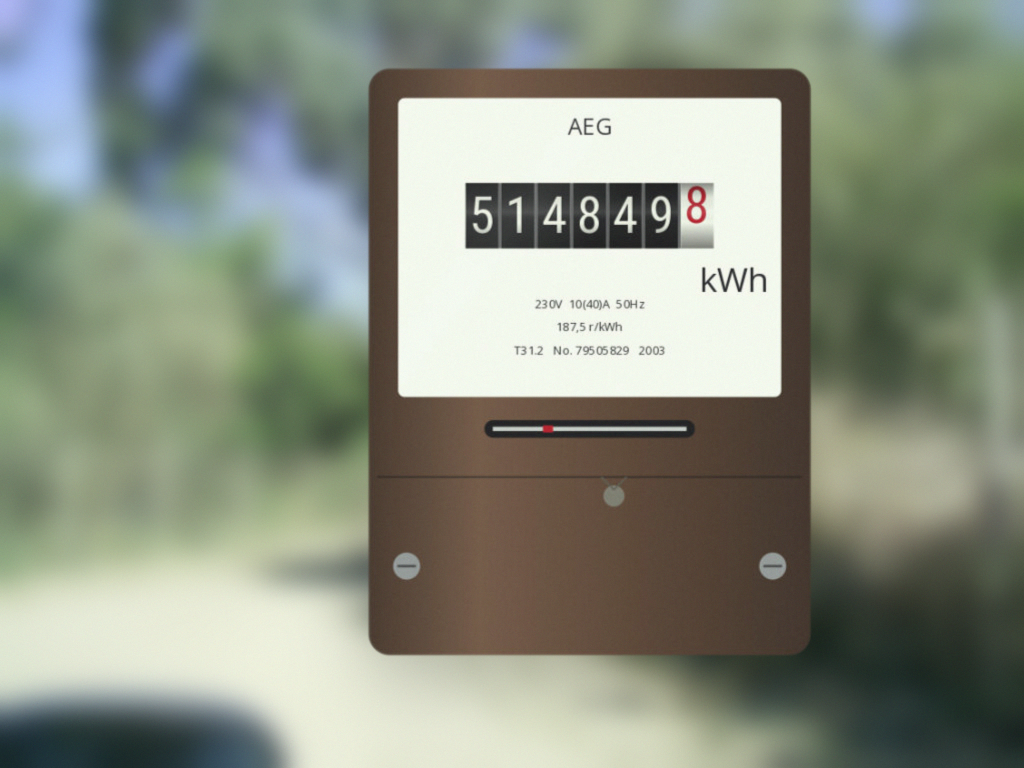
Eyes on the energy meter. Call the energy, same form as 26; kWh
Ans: 514849.8; kWh
